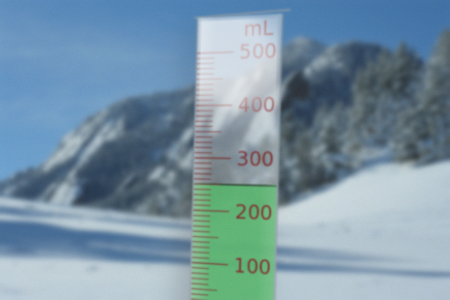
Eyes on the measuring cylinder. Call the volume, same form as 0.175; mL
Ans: 250; mL
